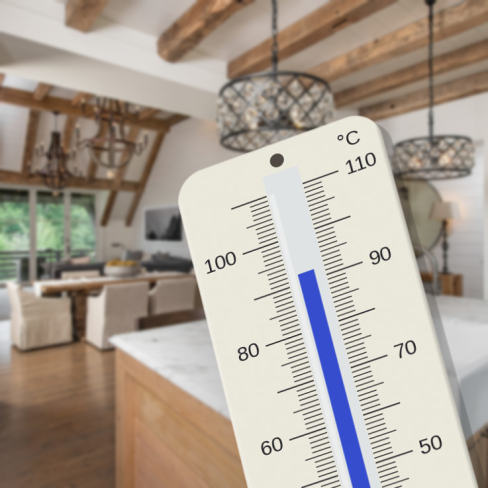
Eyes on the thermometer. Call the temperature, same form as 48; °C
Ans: 92; °C
